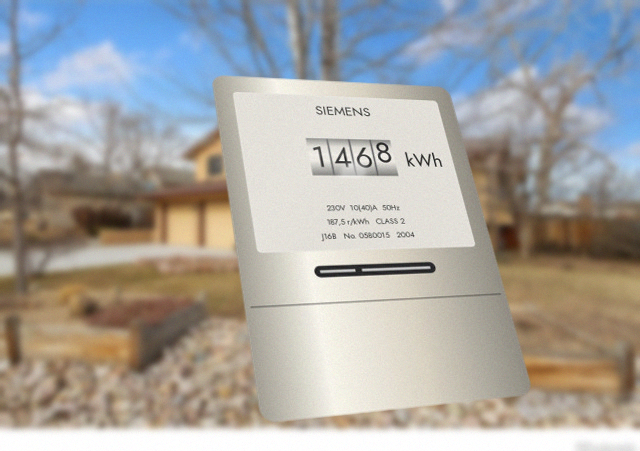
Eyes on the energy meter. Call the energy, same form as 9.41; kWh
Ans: 1468; kWh
